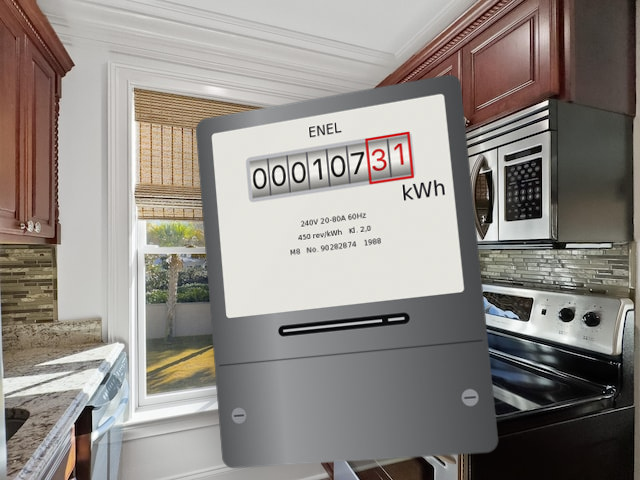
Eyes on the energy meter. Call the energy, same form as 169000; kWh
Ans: 107.31; kWh
